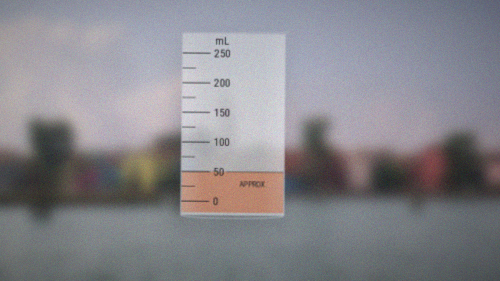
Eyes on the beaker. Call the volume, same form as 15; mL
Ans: 50; mL
